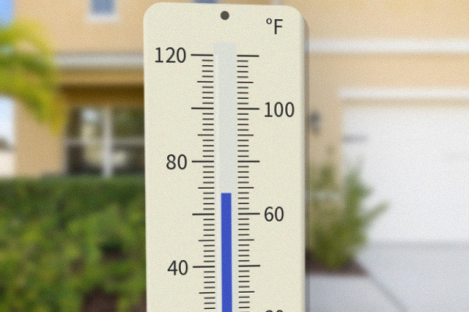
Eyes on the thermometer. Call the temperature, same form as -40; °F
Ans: 68; °F
